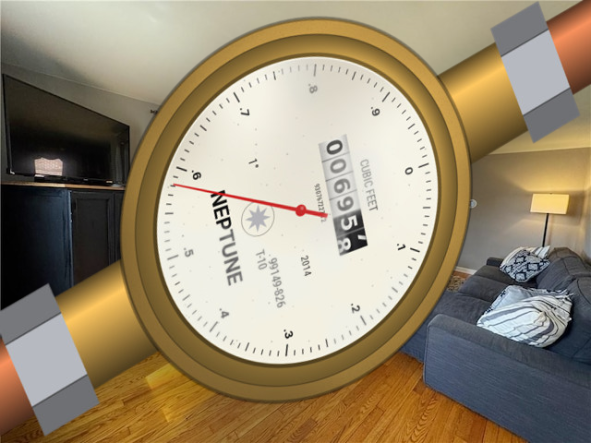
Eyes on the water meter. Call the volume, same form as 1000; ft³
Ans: 6957.58; ft³
